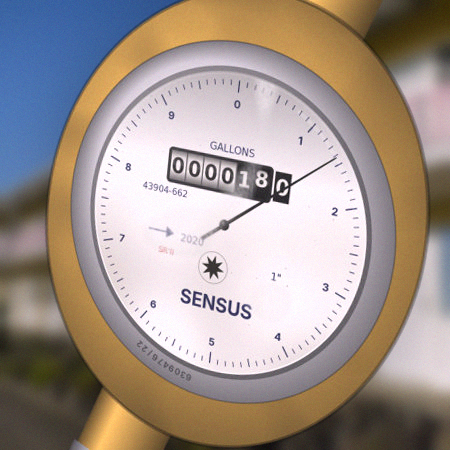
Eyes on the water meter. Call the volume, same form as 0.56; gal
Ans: 181.4; gal
